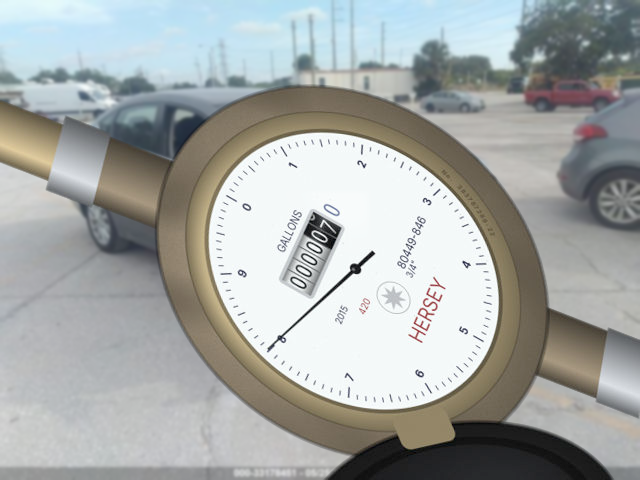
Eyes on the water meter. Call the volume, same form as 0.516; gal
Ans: 68.0; gal
